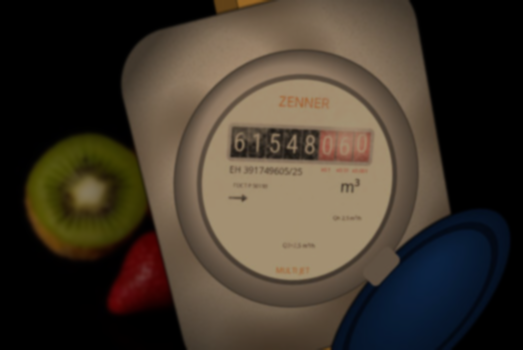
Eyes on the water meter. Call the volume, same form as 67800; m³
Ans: 61548.060; m³
